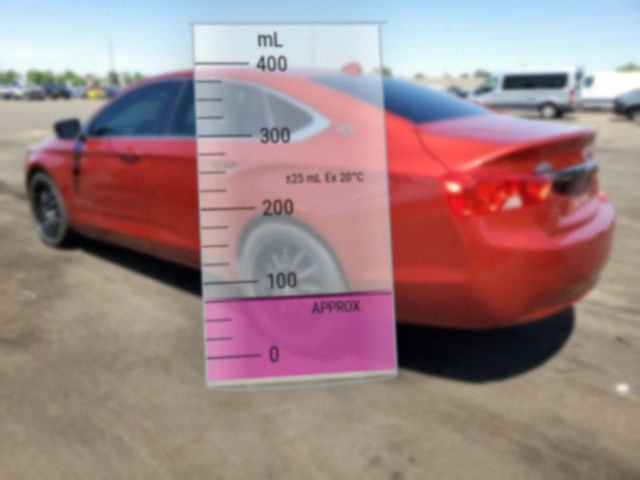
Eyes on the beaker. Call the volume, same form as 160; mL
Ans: 75; mL
